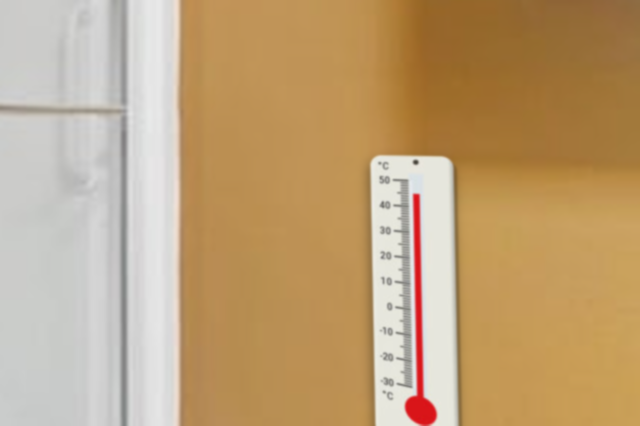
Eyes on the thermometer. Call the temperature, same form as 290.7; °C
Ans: 45; °C
